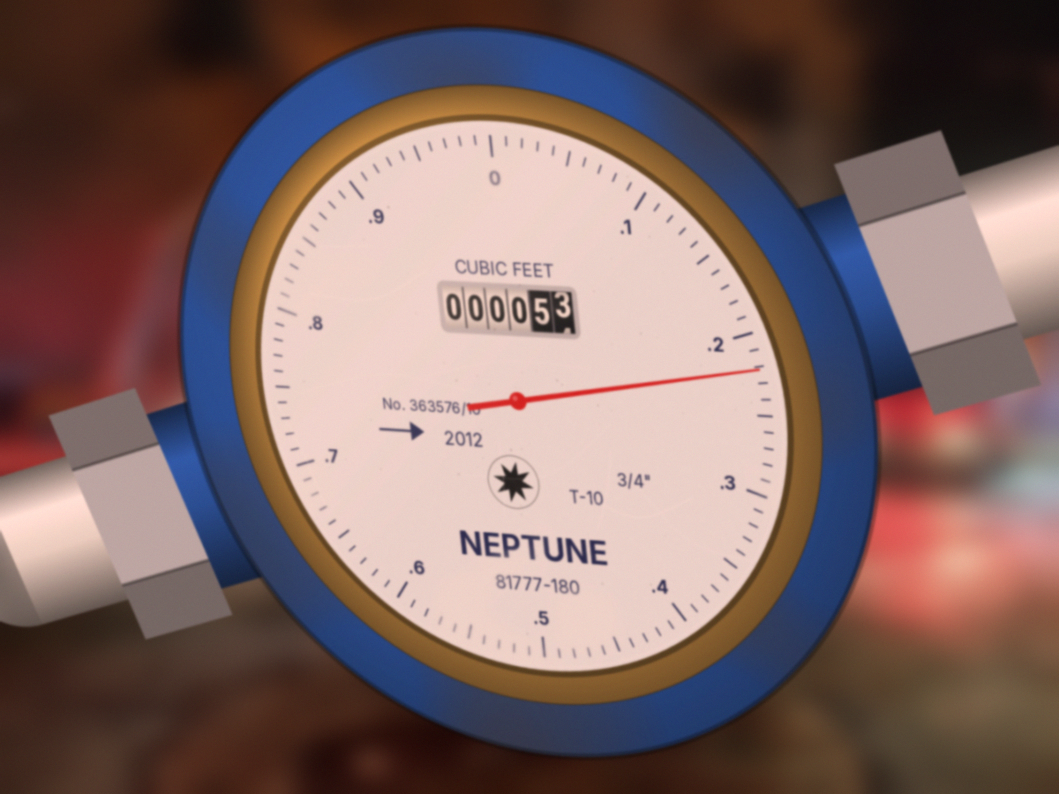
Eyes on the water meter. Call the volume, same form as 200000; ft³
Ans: 53.22; ft³
